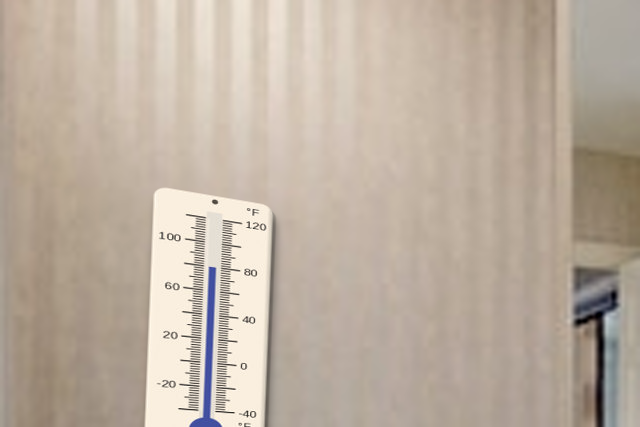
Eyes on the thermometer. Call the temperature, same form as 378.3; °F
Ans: 80; °F
